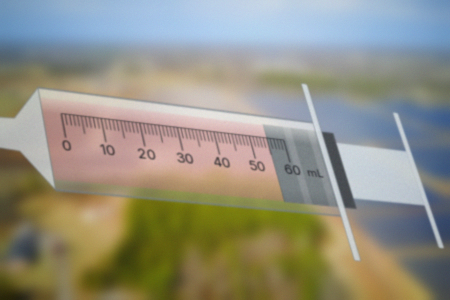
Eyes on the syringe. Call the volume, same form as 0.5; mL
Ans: 55; mL
